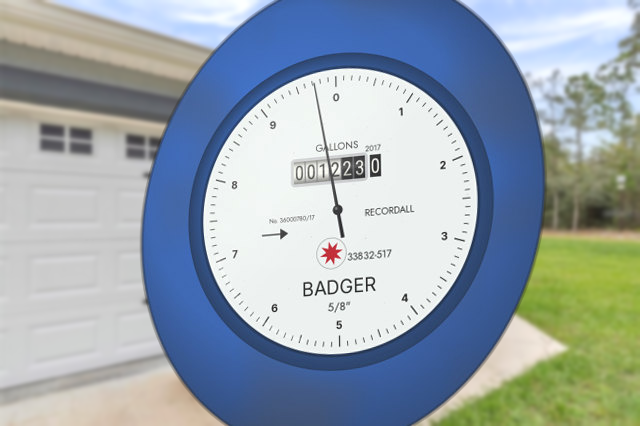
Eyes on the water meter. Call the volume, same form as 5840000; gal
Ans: 12229.7; gal
